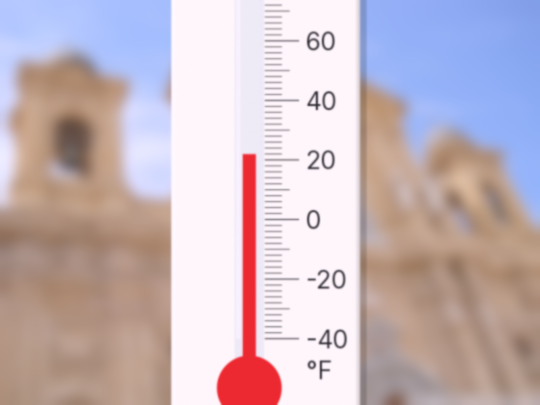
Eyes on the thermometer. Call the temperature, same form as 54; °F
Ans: 22; °F
